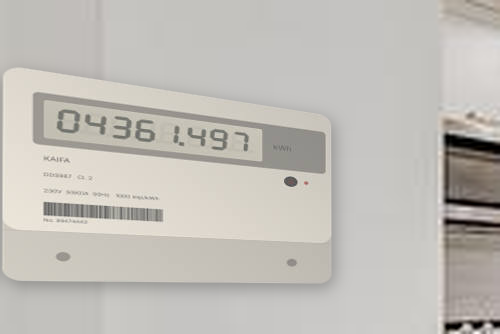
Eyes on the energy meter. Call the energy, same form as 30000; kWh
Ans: 4361.497; kWh
